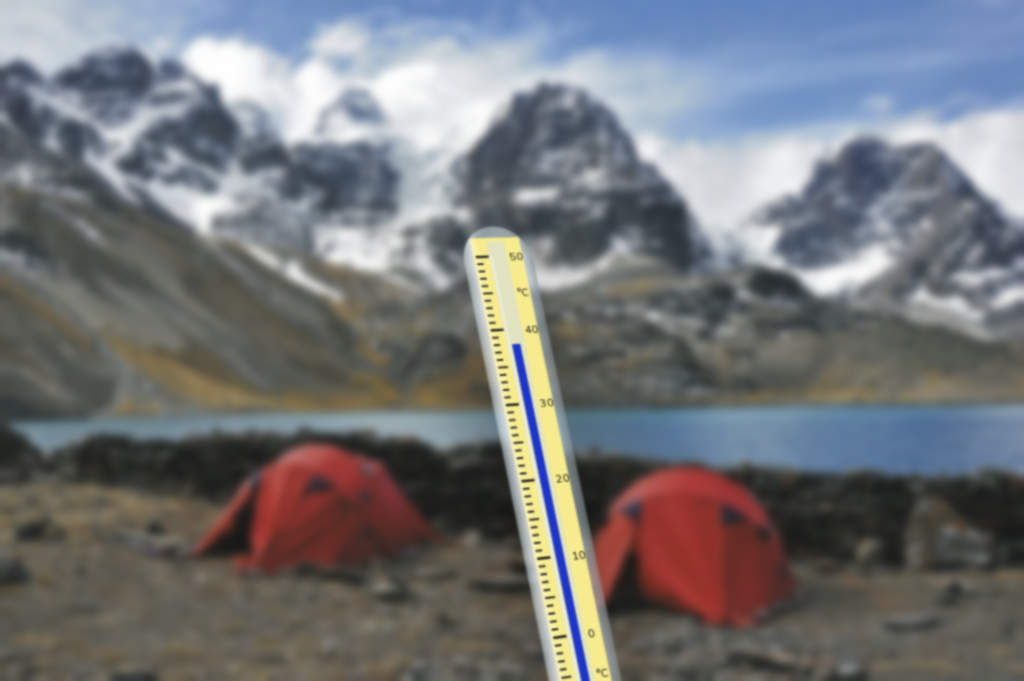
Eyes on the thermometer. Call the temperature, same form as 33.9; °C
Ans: 38; °C
